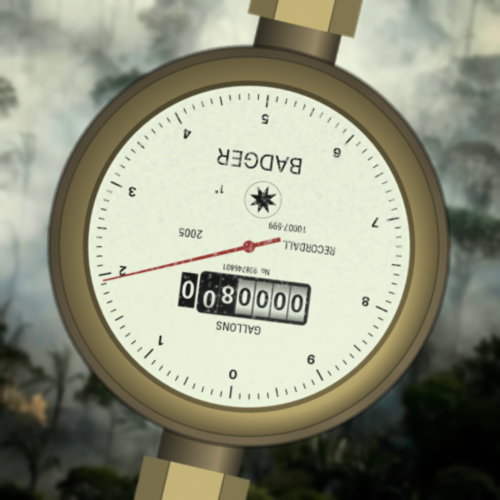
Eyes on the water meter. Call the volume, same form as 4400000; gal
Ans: 801.9; gal
